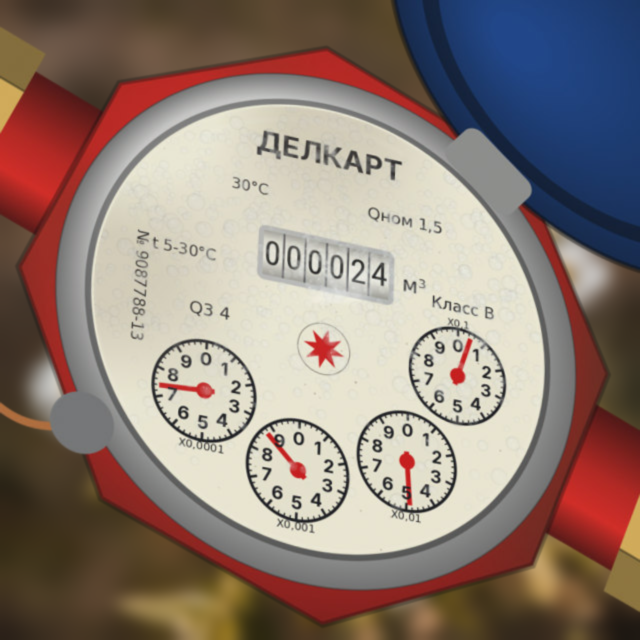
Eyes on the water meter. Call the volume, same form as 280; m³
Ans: 24.0487; m³
